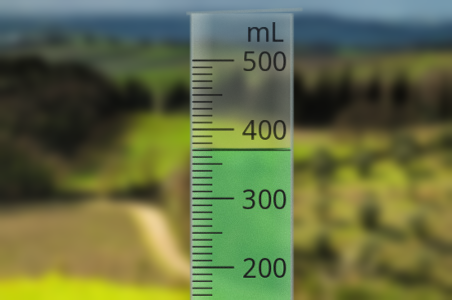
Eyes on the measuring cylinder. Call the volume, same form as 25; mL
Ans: 370; mL
